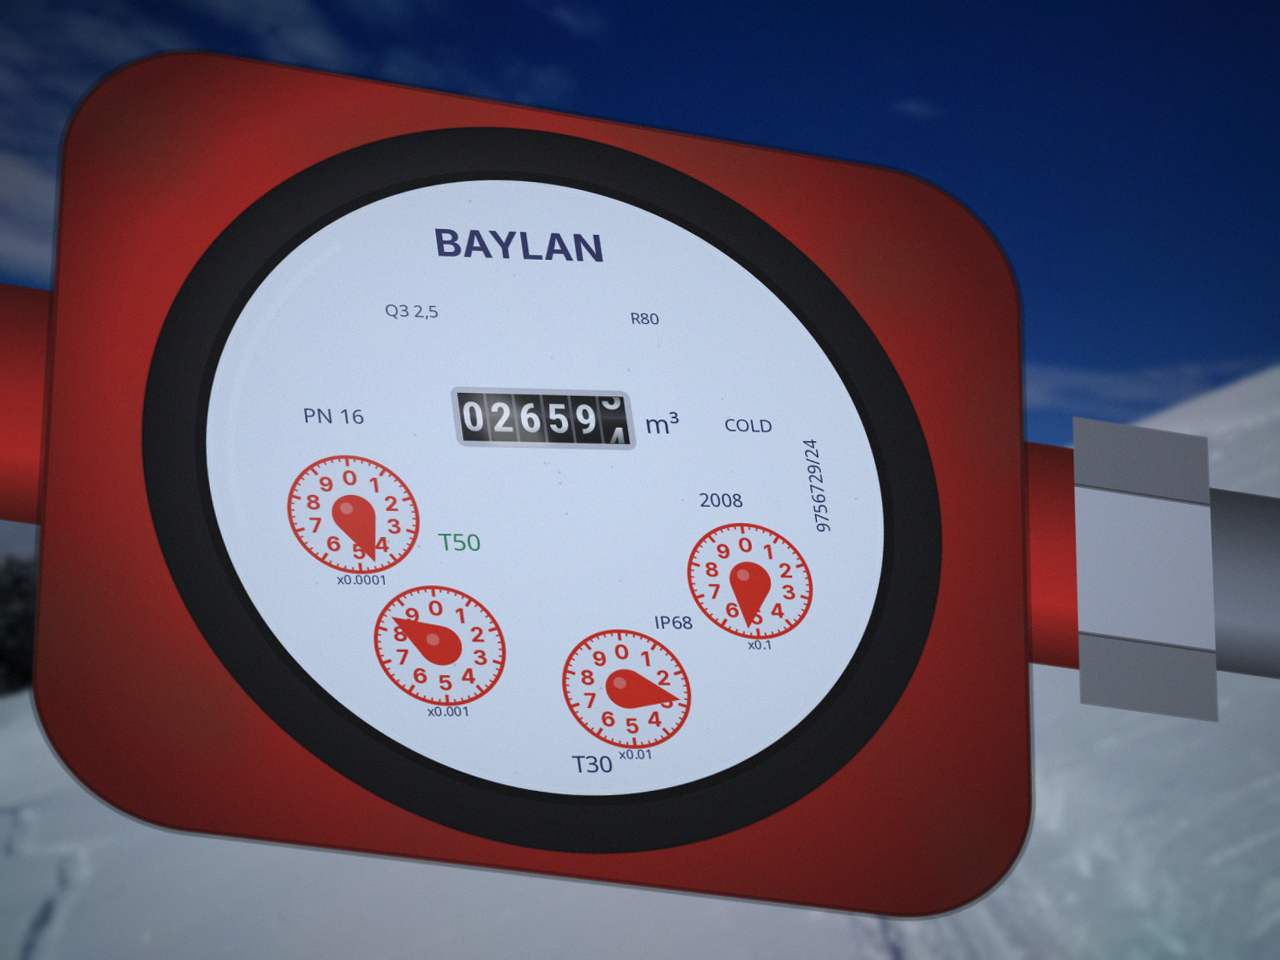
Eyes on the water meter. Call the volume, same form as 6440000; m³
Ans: 26593.5284; m³
